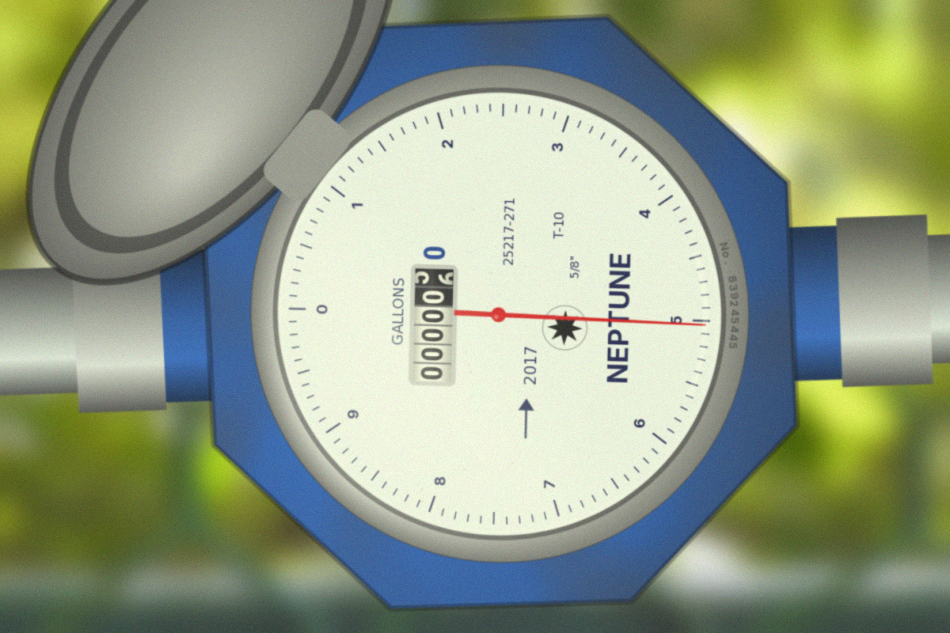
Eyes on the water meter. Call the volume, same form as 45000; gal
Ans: 55.0; gal
